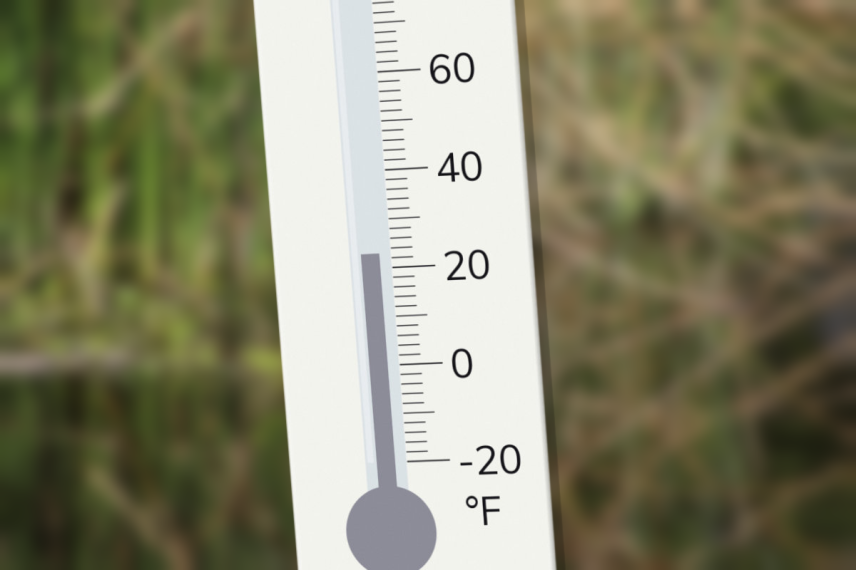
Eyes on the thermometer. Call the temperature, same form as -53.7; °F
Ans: 23; °F
